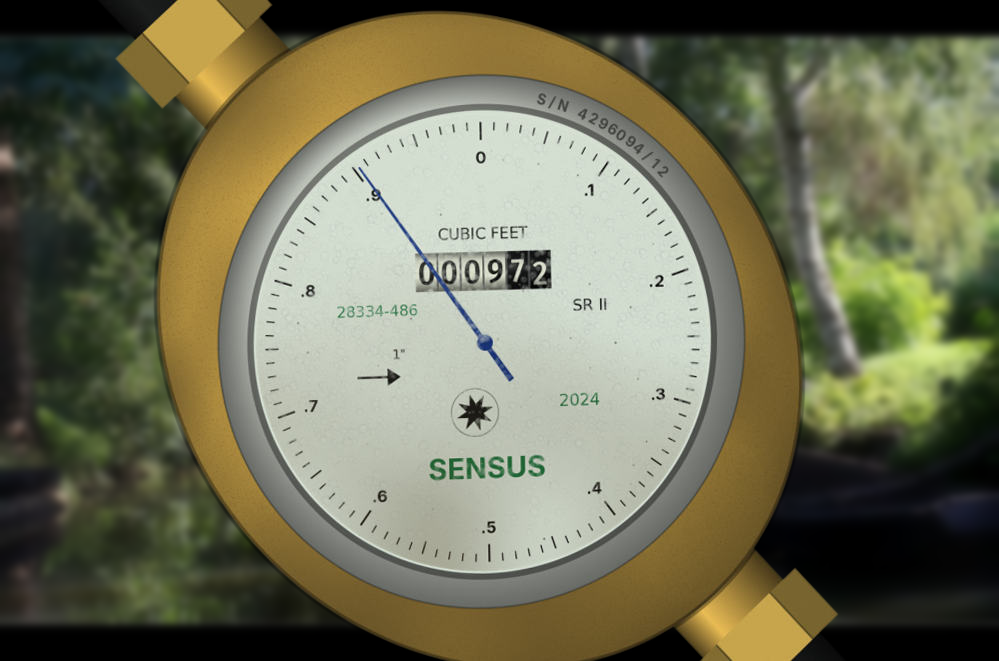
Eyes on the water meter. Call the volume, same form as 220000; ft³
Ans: 971.90; ft³
